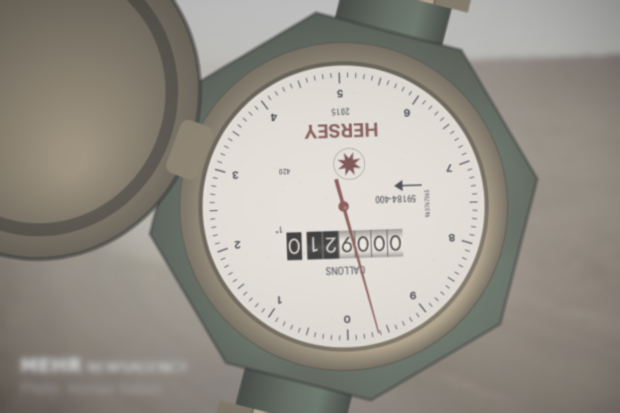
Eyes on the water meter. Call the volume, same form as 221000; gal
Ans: 9209.6; gal
